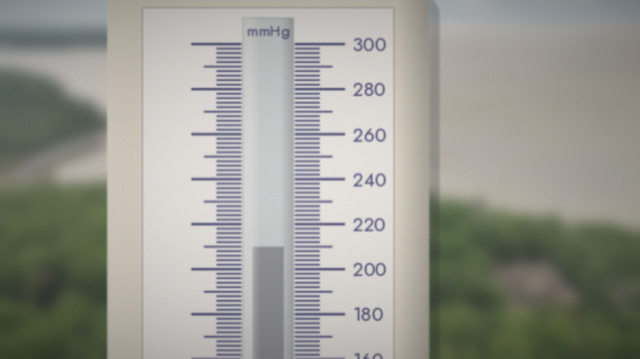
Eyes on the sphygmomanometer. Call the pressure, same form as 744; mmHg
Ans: 210; mmHg
